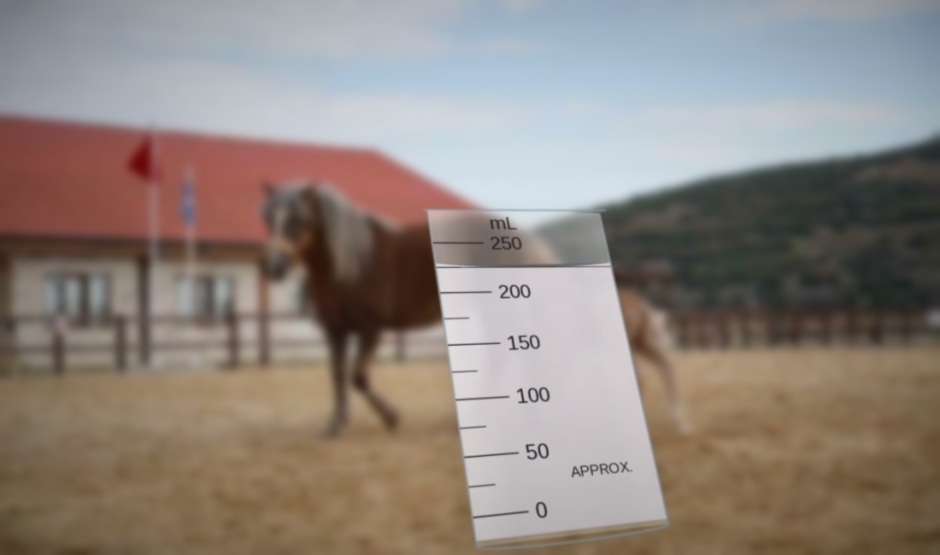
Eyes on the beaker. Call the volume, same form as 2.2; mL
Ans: 225; mL
